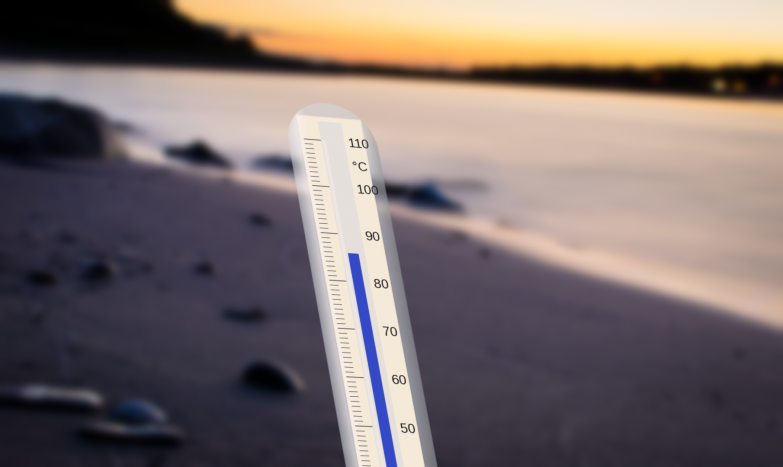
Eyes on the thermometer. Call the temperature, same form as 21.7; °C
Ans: 86; °C
